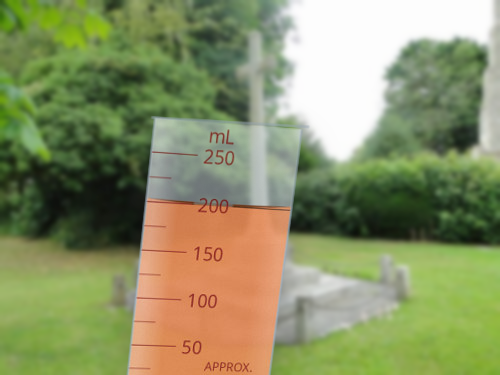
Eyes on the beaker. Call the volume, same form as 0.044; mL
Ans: 200; mL
